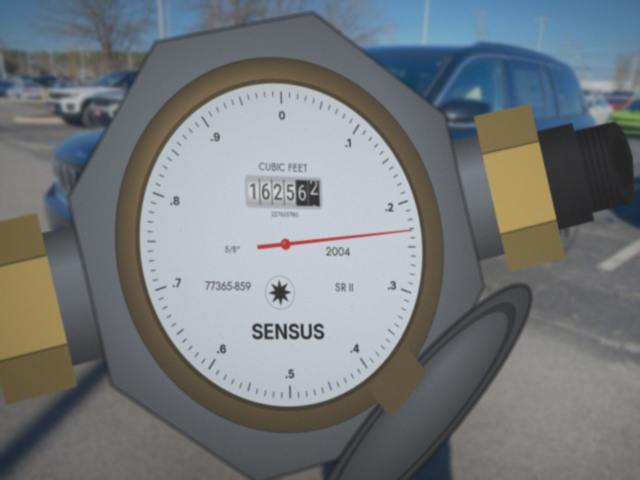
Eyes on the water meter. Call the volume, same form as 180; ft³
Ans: 162562.23; ft³
